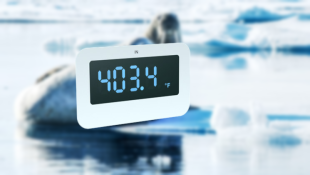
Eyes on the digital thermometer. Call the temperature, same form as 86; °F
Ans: 403.4; °F
